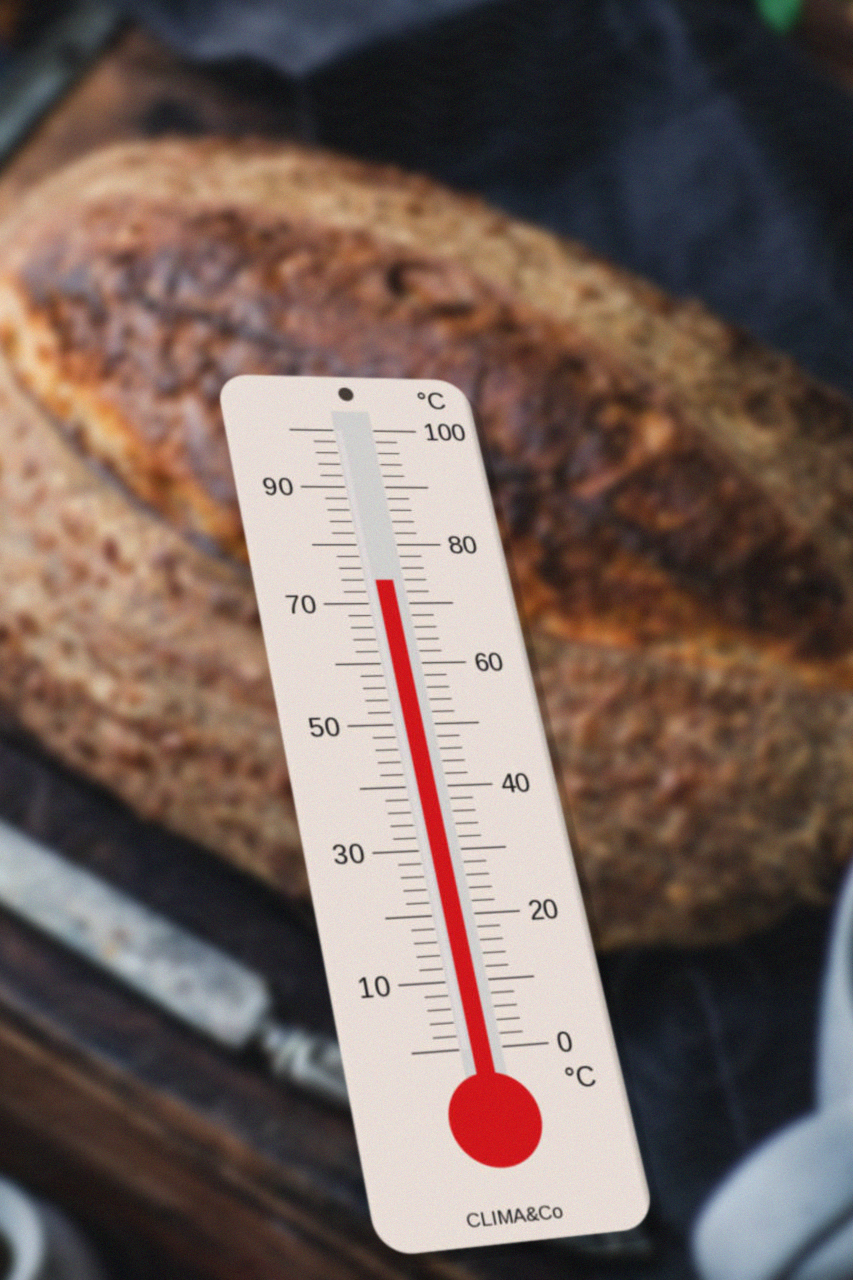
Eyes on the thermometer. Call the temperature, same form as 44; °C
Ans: 74; °C
